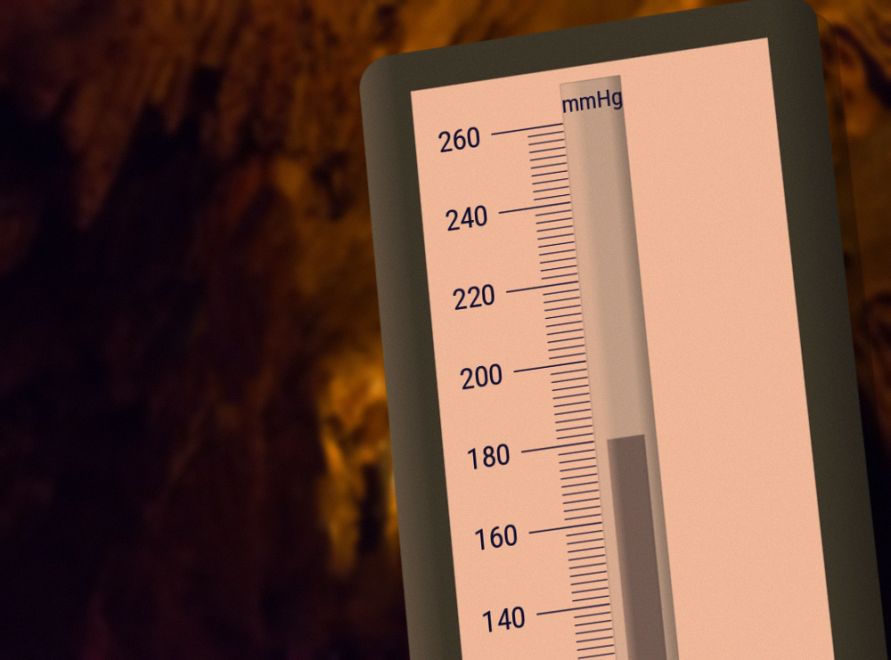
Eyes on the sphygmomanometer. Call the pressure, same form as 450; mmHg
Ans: 180; mmHg
